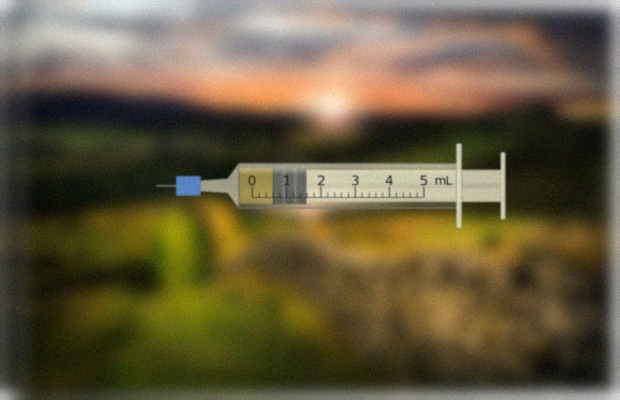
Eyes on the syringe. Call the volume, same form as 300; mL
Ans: 0.6; mL
